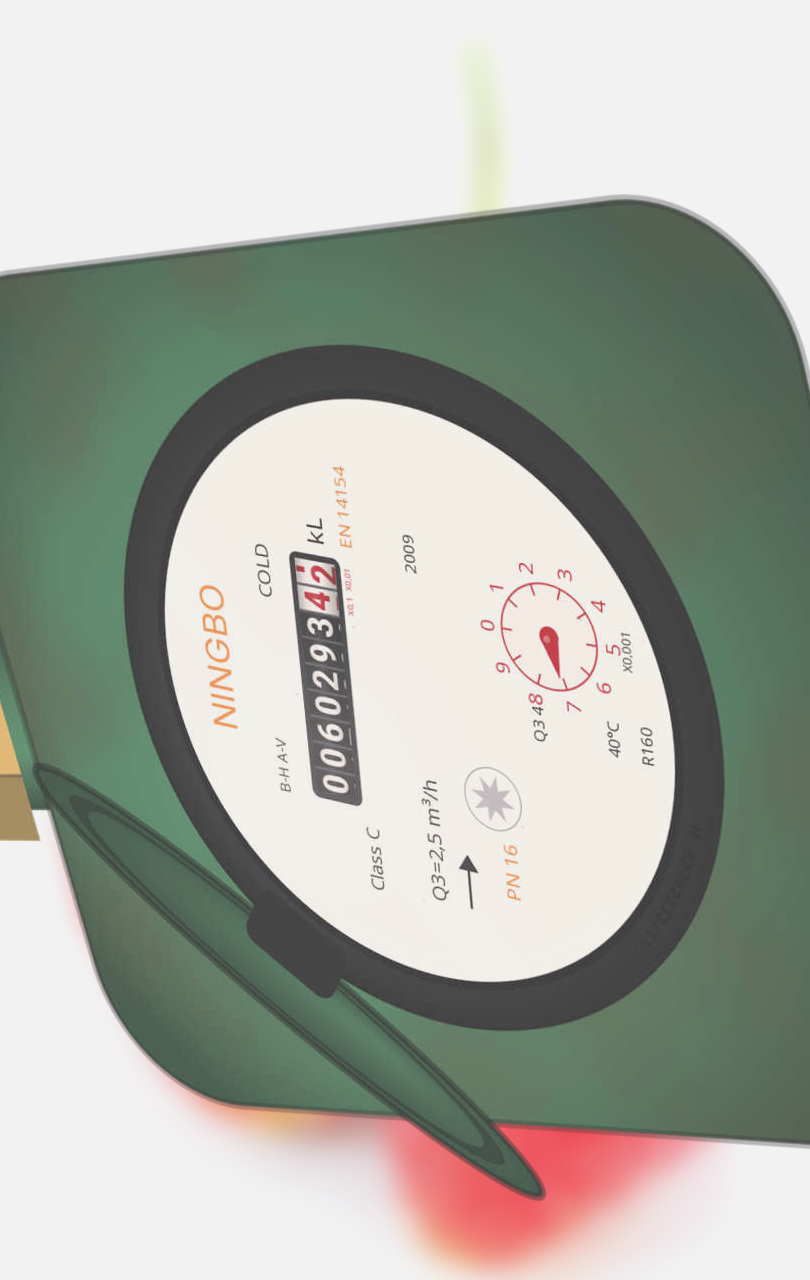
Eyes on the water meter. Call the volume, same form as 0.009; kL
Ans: 60293.417; kL
